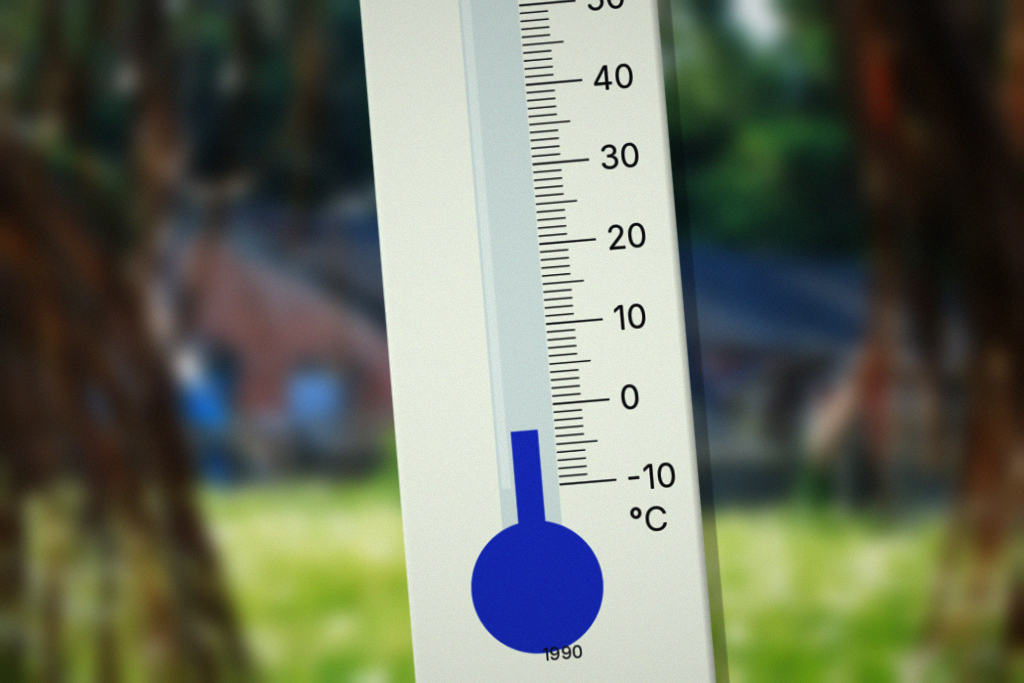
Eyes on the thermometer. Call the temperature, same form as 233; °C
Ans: -3; °C
